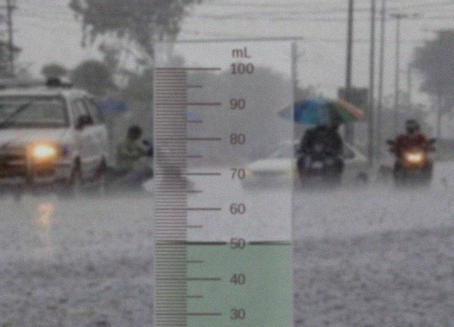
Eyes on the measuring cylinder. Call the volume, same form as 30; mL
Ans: 50; mL
